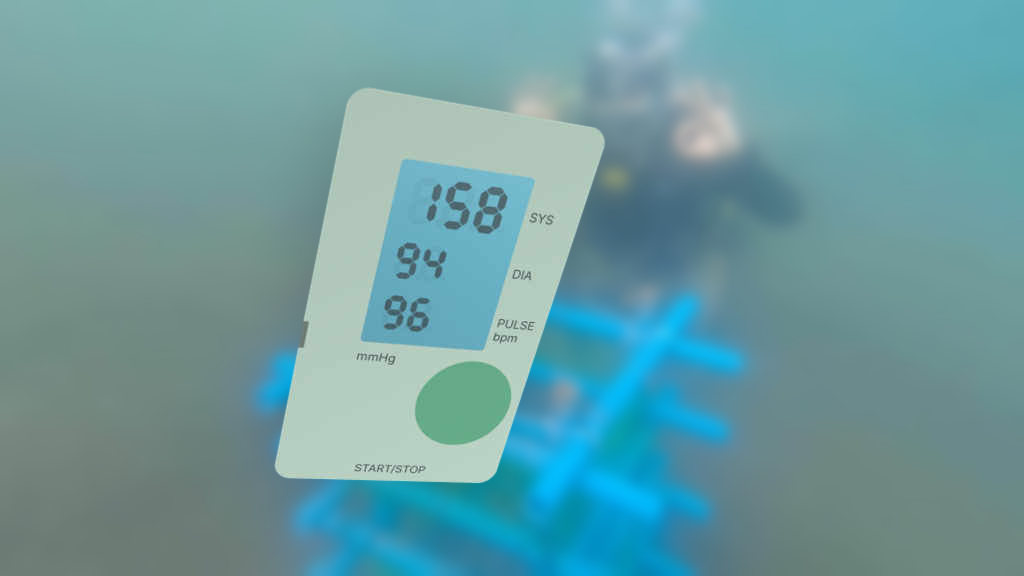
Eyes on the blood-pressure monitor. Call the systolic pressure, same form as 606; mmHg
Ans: 158; mmHg
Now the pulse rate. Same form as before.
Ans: 96; bpm
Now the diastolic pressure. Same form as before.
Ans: 94; mmHg
